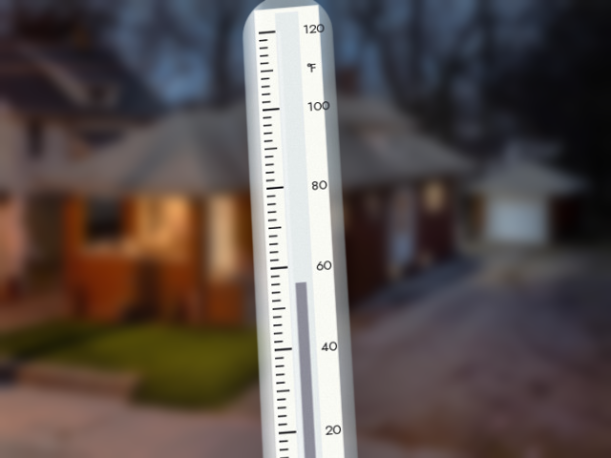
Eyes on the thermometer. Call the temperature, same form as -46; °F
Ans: 56; °F
